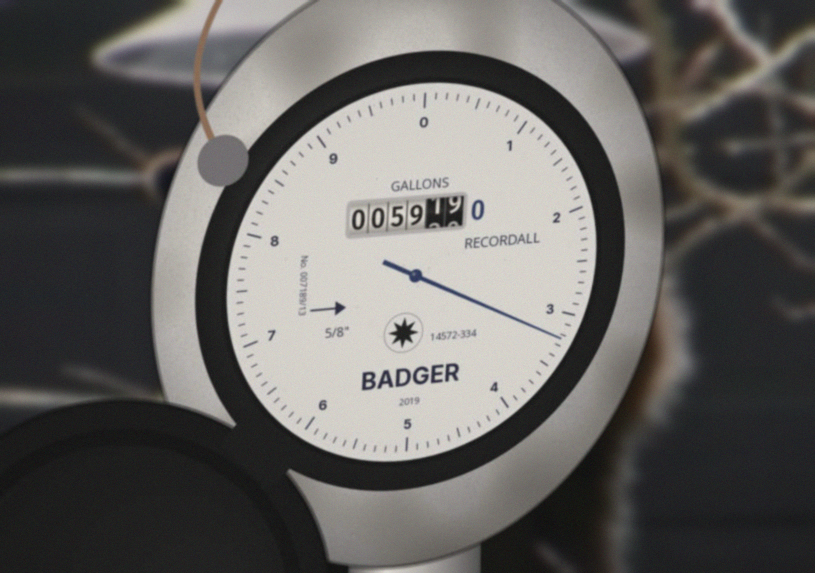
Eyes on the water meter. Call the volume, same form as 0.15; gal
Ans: 59193.2; gal
